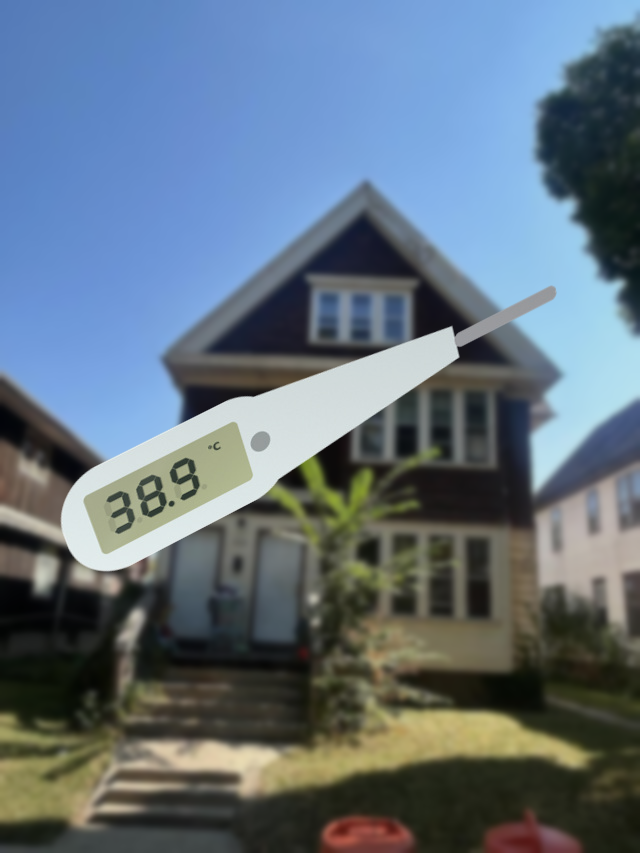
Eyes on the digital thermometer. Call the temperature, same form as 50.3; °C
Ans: 38.9; °C
